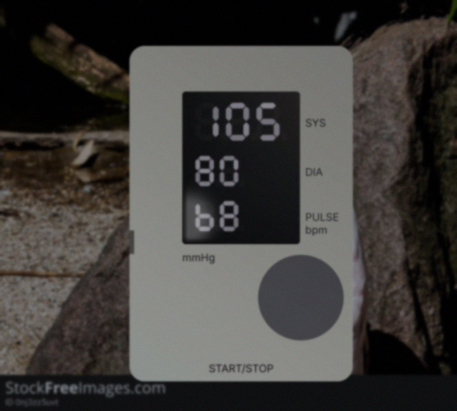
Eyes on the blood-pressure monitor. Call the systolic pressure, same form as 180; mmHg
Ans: 105; mmHg
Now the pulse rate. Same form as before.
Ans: 68; bpm
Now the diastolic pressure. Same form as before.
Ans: 80; mmHg
